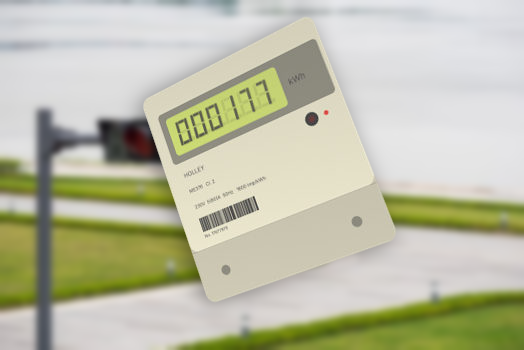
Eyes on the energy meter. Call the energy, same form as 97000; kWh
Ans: 177; kWh
